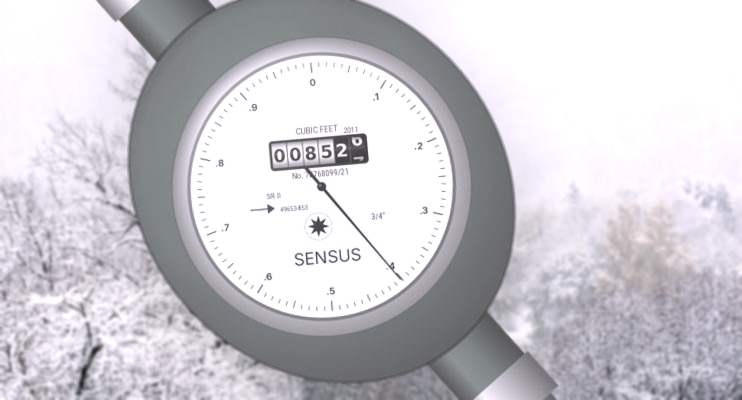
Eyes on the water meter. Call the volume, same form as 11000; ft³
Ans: 8526.40; ft³
